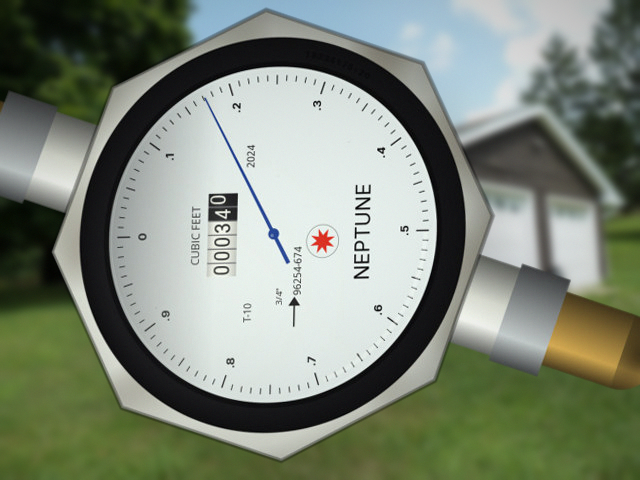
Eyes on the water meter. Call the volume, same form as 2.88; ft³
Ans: 340.17; ft³
